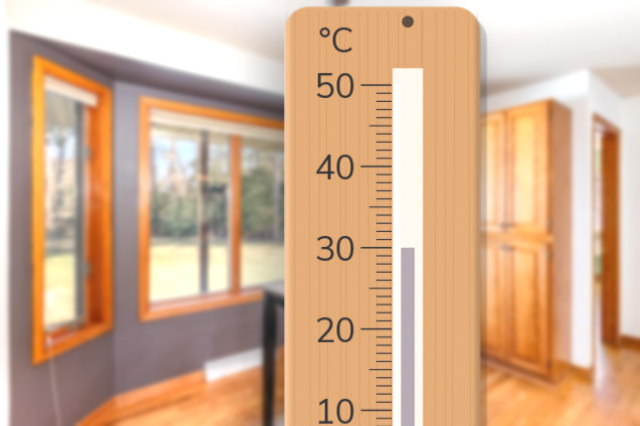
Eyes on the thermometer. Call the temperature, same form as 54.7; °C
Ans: 30; °C
